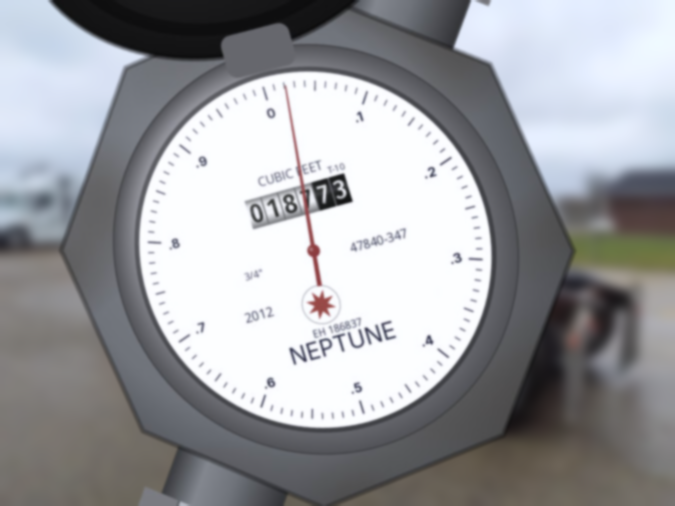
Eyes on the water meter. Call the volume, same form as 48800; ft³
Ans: 18773.02; ft³
